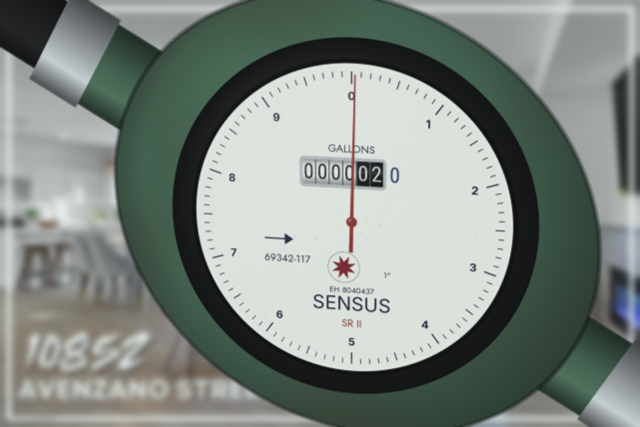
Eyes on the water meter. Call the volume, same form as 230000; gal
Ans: 20.0; gal
